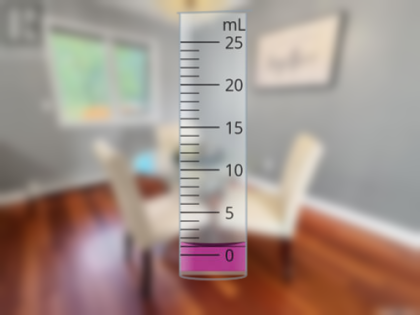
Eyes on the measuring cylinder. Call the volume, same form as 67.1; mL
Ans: 1; mL
